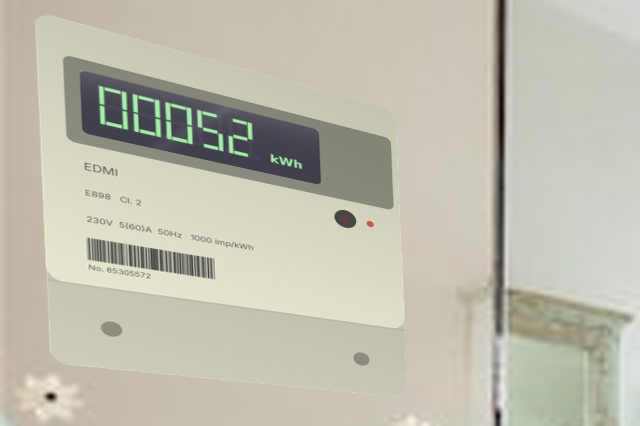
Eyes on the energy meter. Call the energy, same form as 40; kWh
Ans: 52; kWh
